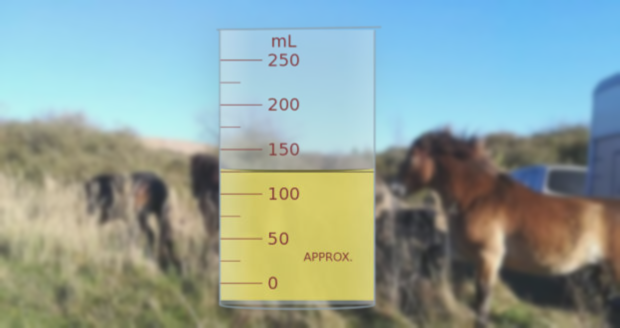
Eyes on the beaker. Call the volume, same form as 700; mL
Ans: 125; mL
